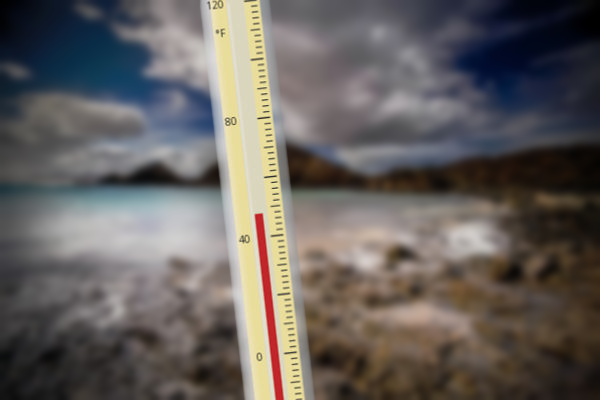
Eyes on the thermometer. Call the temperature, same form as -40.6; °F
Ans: 48; °F
